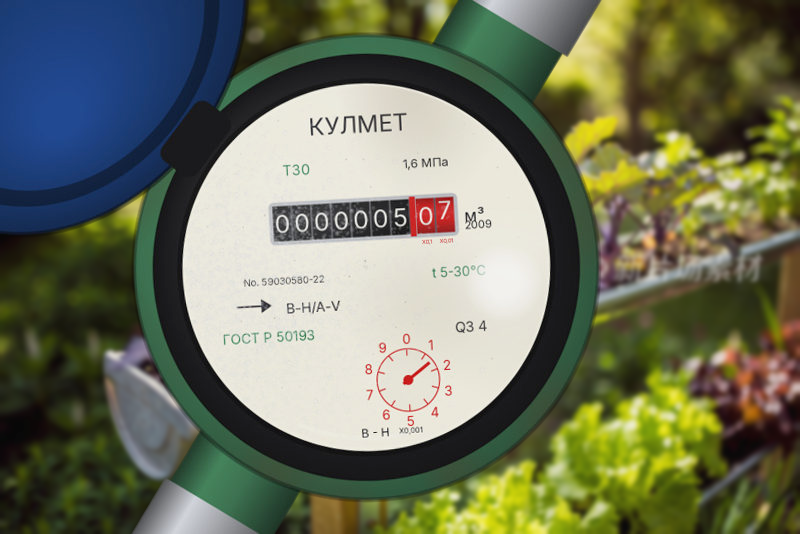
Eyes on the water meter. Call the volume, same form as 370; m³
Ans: 5.071; m³
